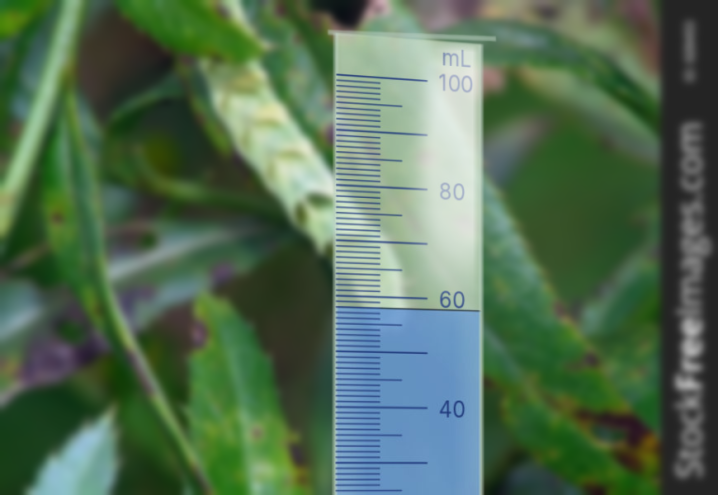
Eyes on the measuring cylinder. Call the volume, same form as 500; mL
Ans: 58; mL
